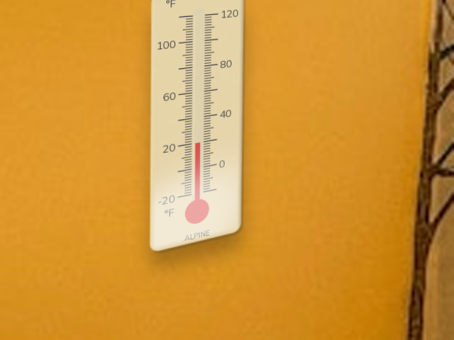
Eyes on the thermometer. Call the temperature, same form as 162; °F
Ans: 20; °F
